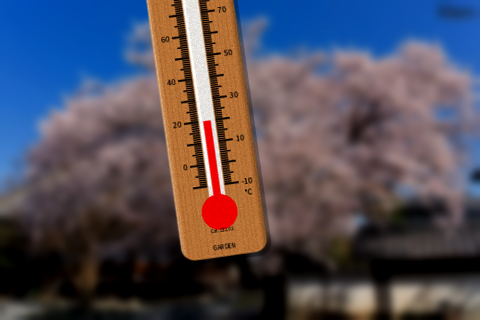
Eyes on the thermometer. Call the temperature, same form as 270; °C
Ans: 20; °C
